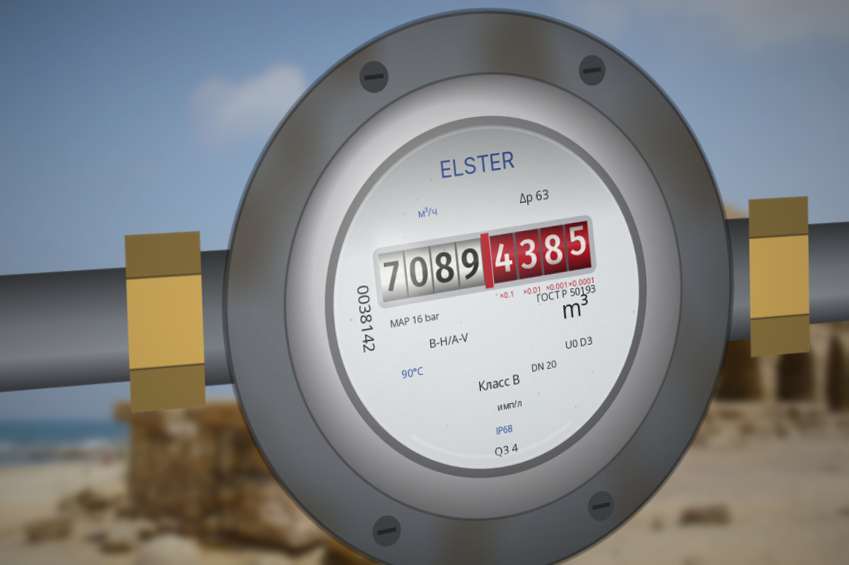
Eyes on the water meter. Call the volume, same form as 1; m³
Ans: 7089.4385; m³
